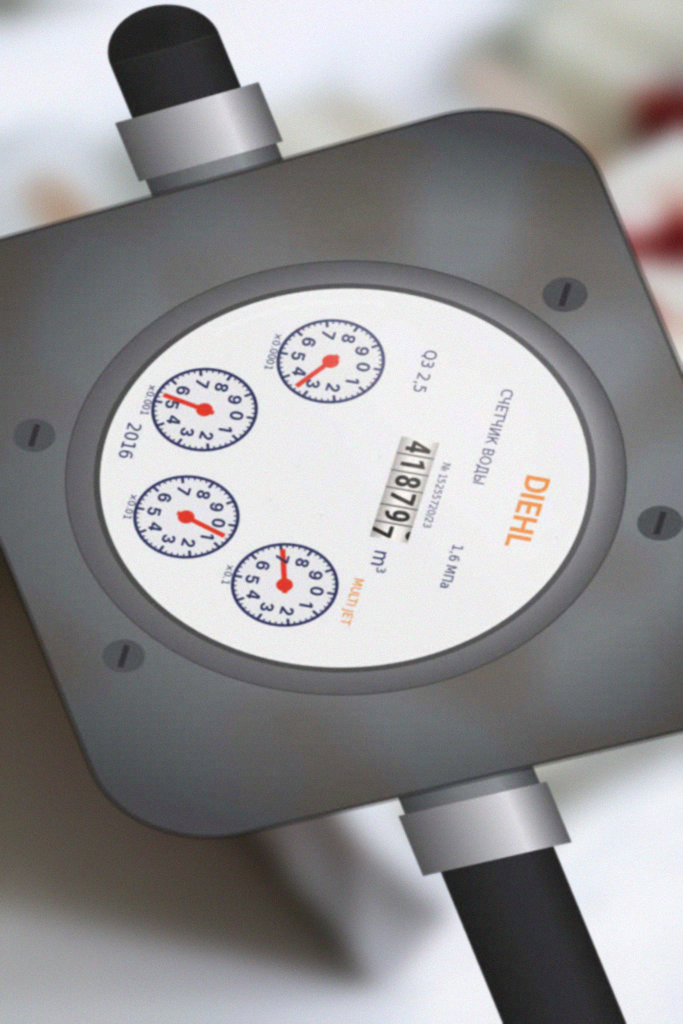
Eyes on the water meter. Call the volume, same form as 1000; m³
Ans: 418796.7053; m³
